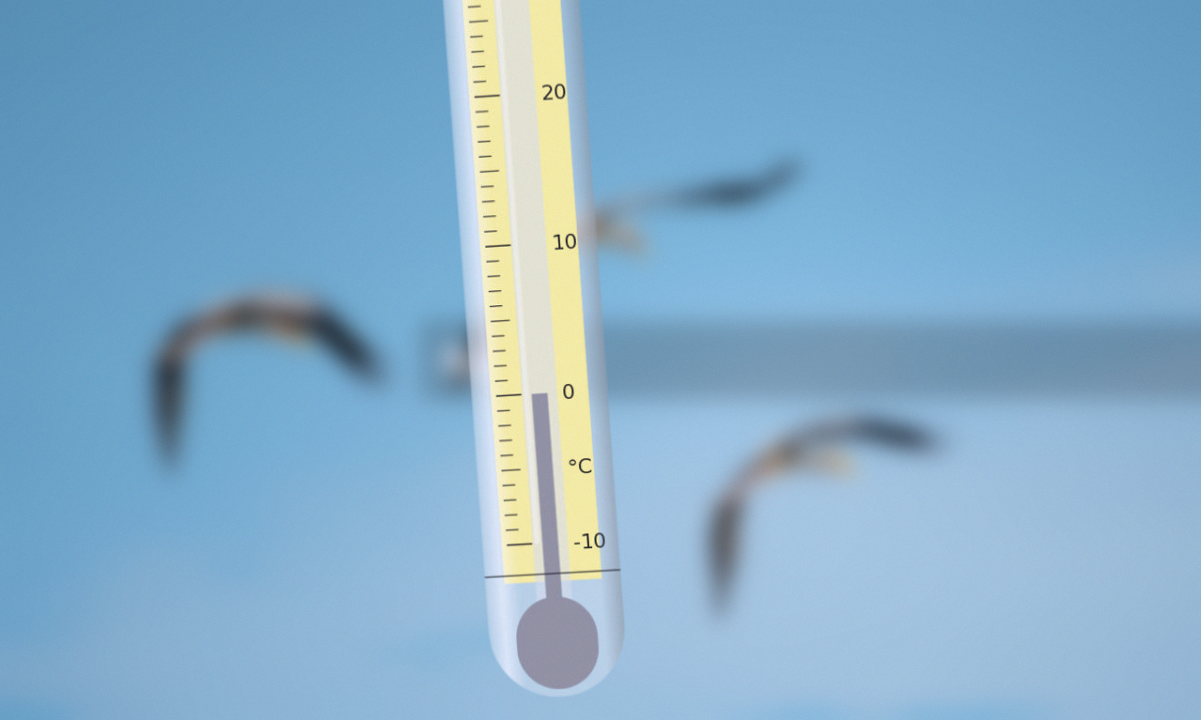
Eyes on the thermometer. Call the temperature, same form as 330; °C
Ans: 0; °C
